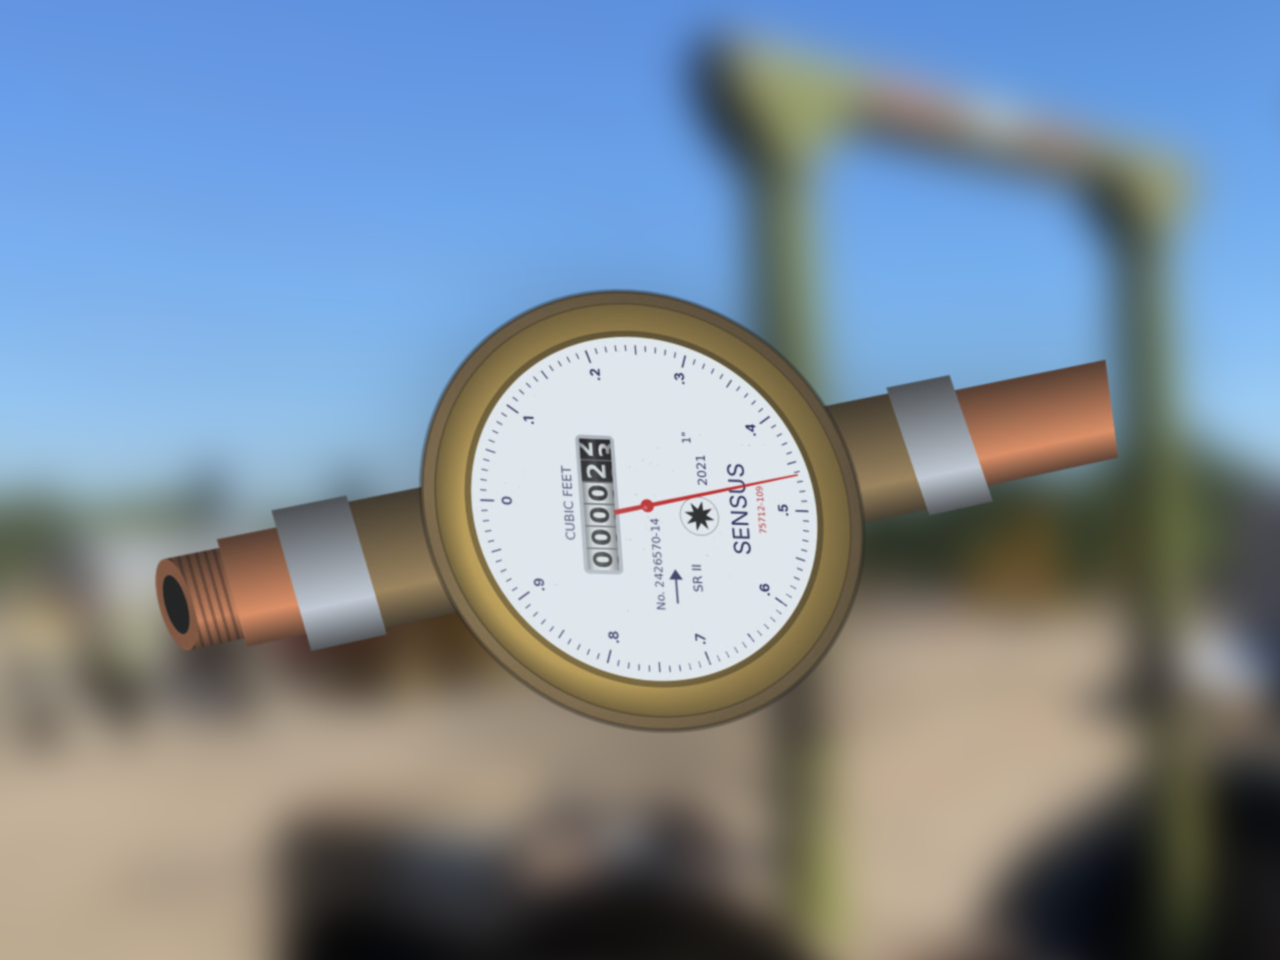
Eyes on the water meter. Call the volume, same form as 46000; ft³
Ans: 22.46; ft³
